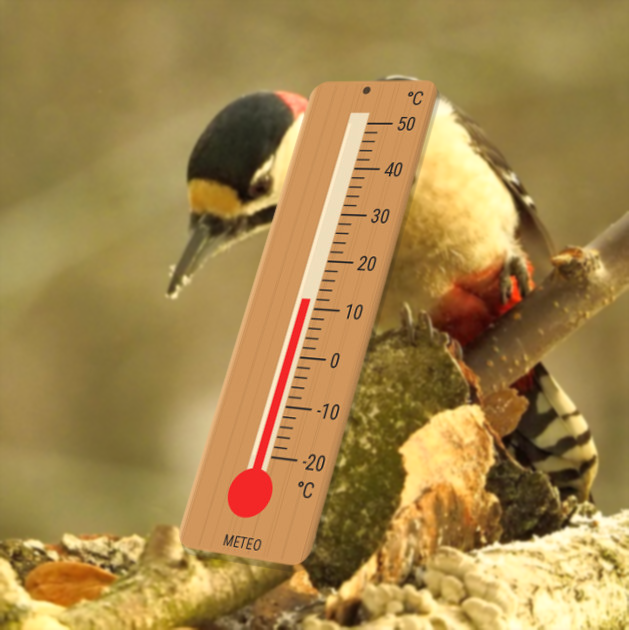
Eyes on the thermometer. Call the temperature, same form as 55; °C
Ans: 12; °C
